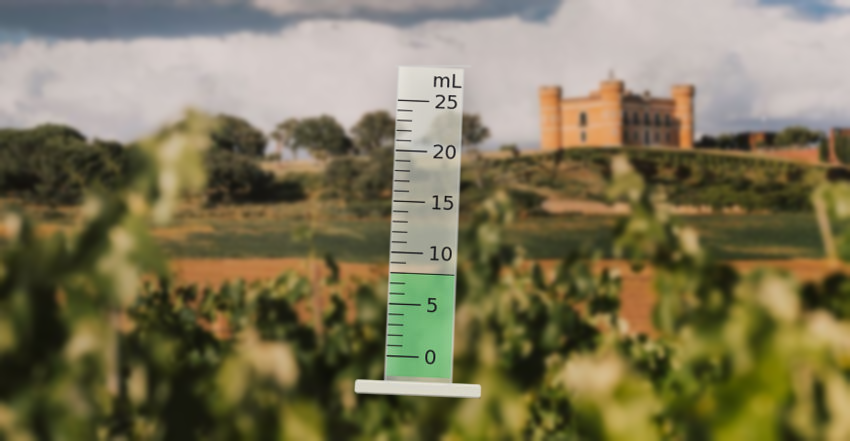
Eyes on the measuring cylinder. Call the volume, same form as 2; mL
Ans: 8; mL
